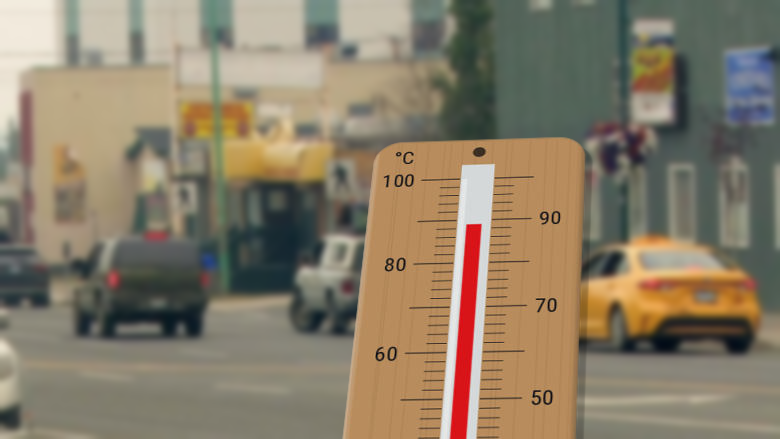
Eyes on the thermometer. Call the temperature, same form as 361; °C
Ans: 89; °C
